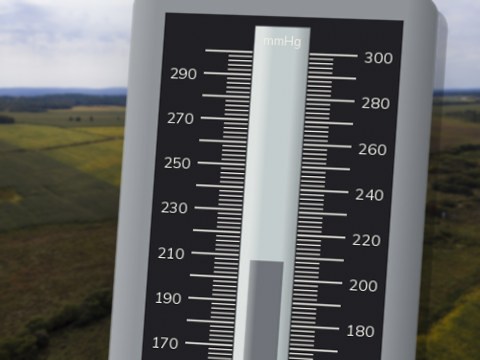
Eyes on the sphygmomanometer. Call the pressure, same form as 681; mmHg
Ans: 208; mmHg
